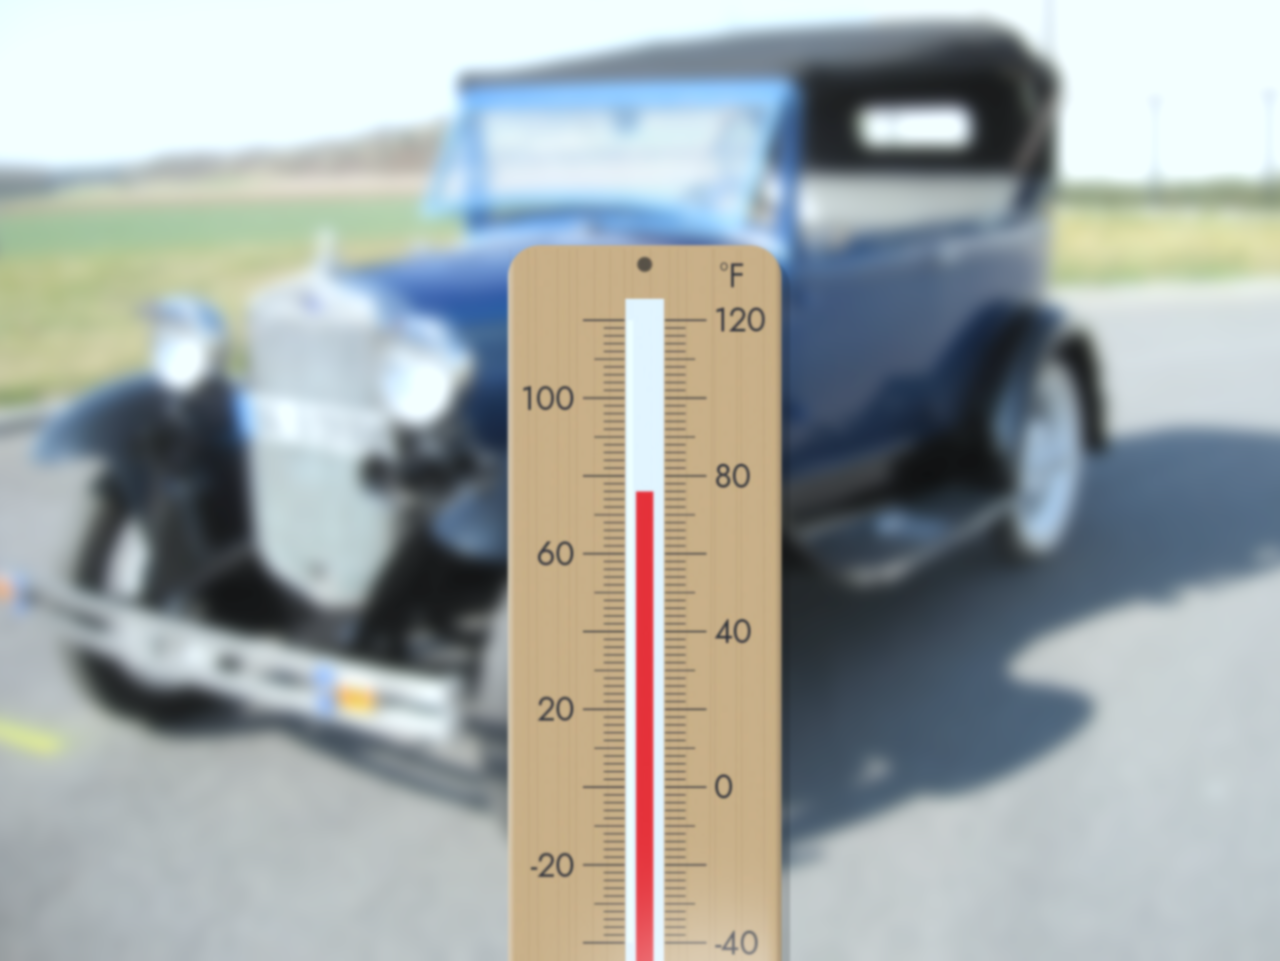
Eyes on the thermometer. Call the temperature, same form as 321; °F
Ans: 76; °F
